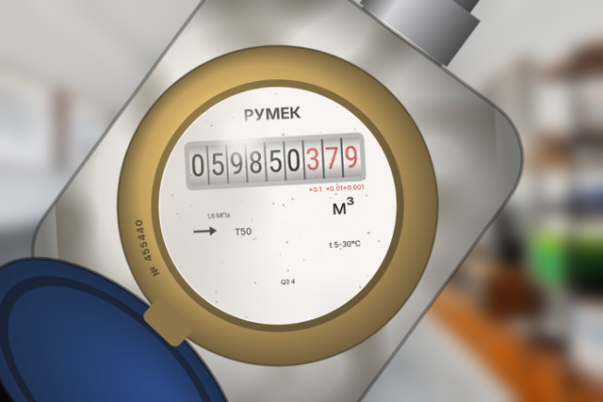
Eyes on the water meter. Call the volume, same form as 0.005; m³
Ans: 59850.379; m³
